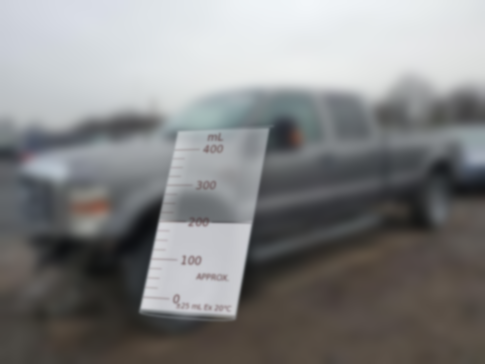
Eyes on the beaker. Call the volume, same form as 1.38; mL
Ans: 200; mL
